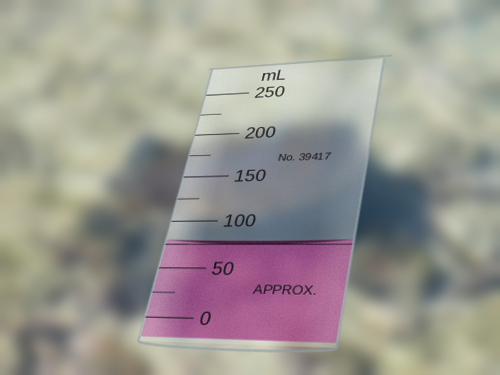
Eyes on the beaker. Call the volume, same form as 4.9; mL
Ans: 75; mL
